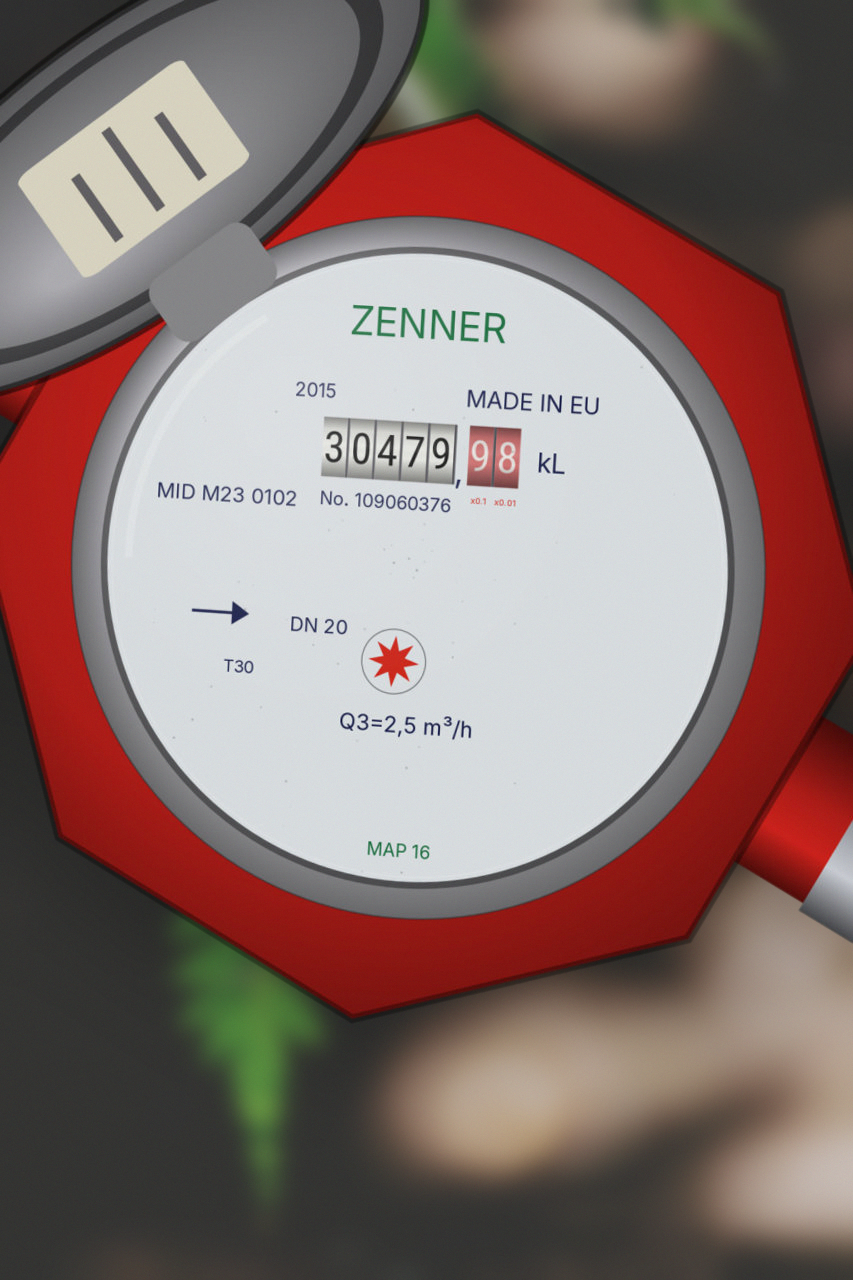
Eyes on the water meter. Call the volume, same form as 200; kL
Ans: 30479.98; kL
